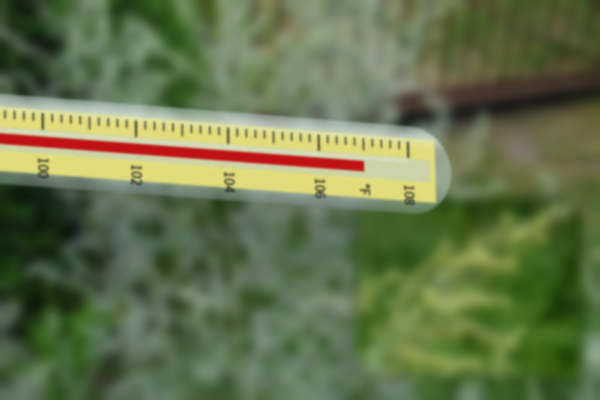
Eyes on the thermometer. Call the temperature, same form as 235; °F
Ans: 107; °F
